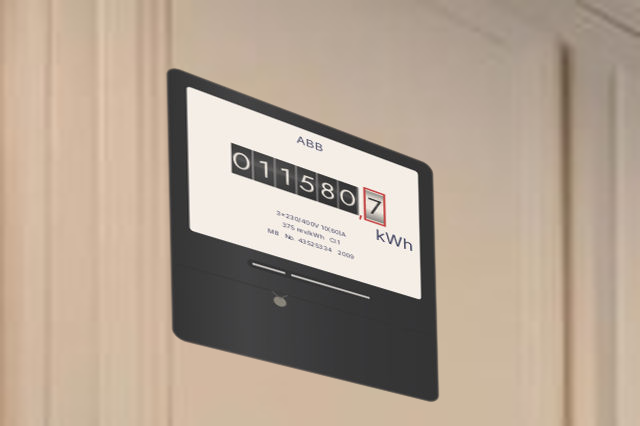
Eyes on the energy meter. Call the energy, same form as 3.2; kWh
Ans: 11580.7; kWh
